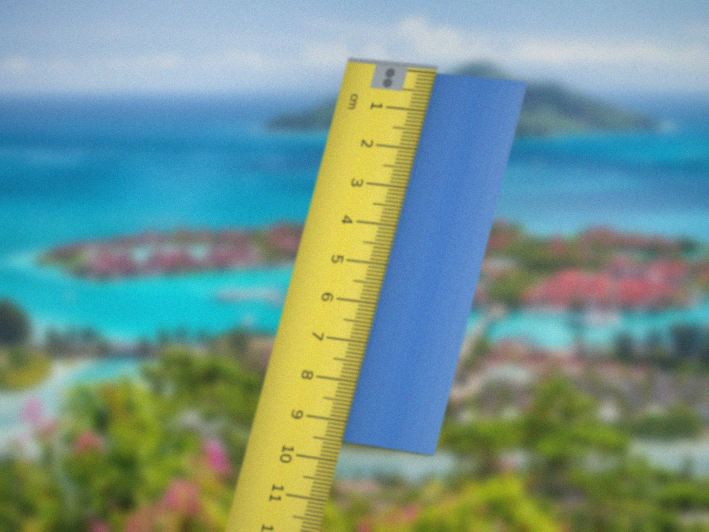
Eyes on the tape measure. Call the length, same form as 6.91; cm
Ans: 9.5; cm
